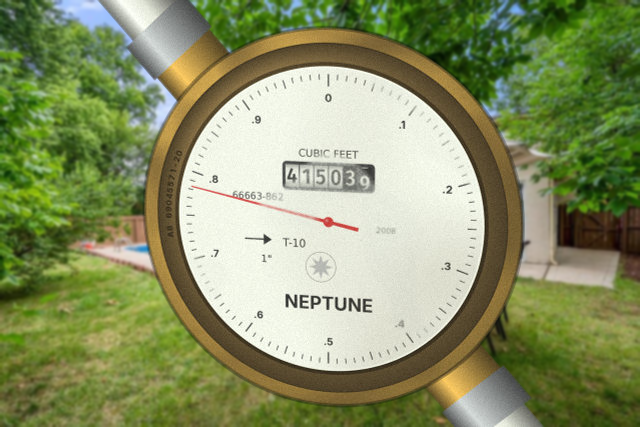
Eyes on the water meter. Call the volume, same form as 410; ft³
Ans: 415038.78; ft³
